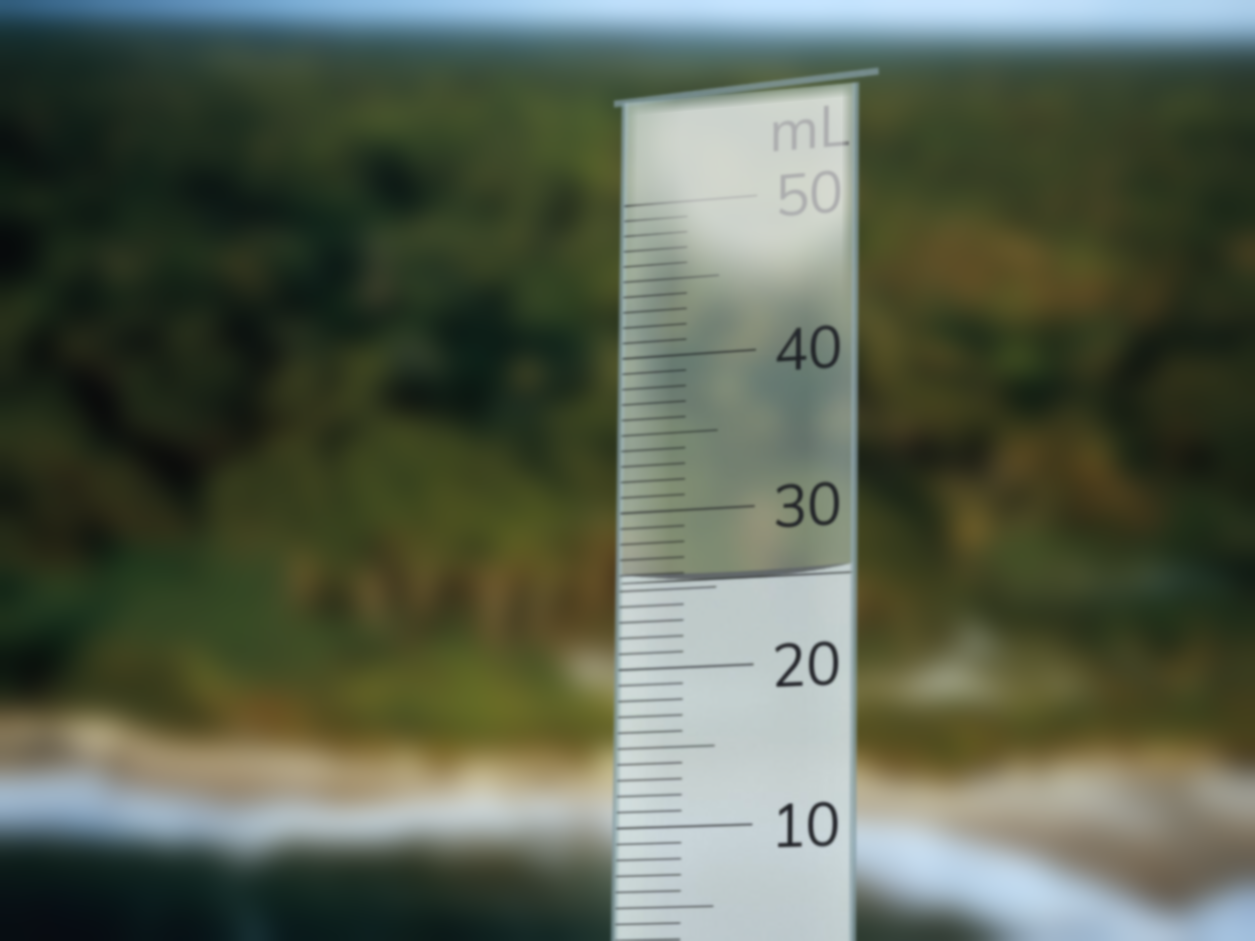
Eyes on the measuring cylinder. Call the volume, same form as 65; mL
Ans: 25.5; mL
